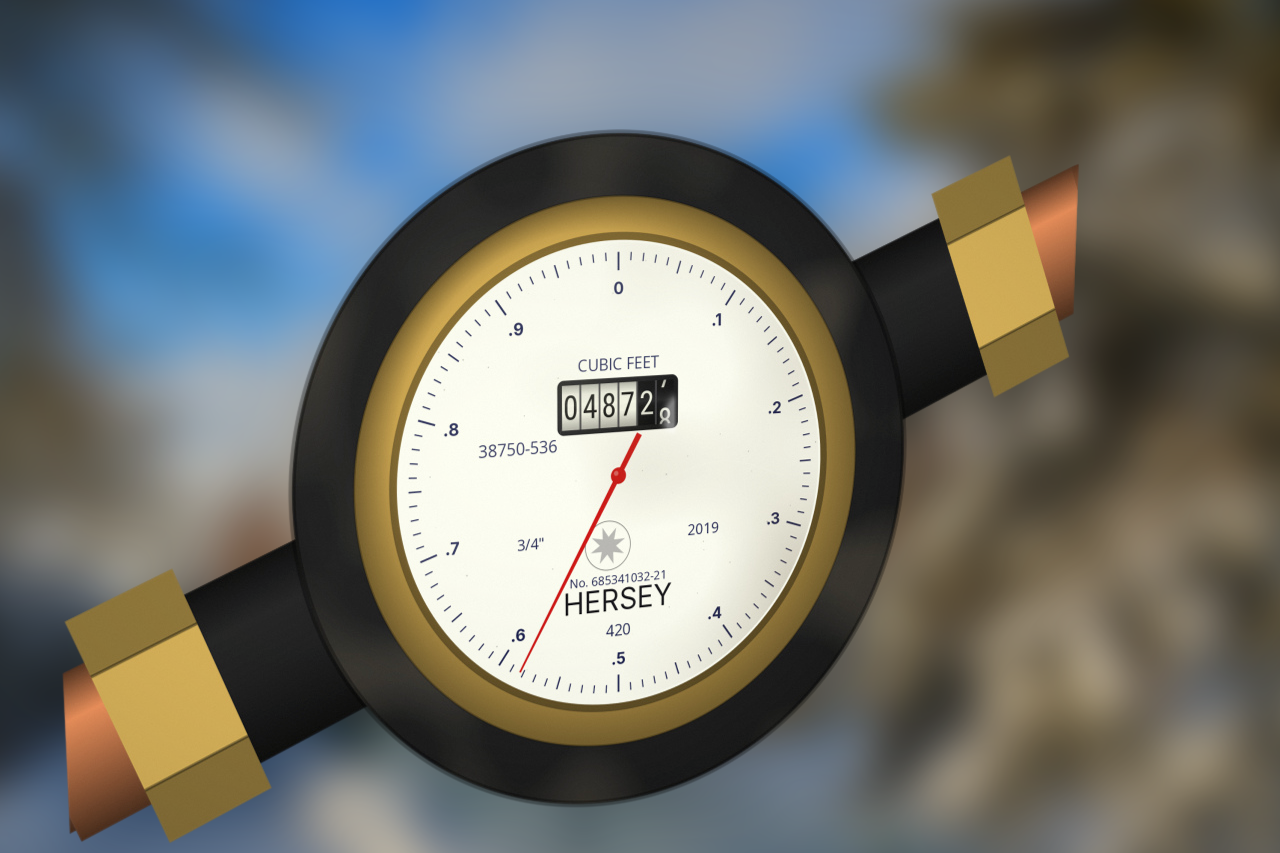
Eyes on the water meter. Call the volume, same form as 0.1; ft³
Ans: 48727.58; ft³
